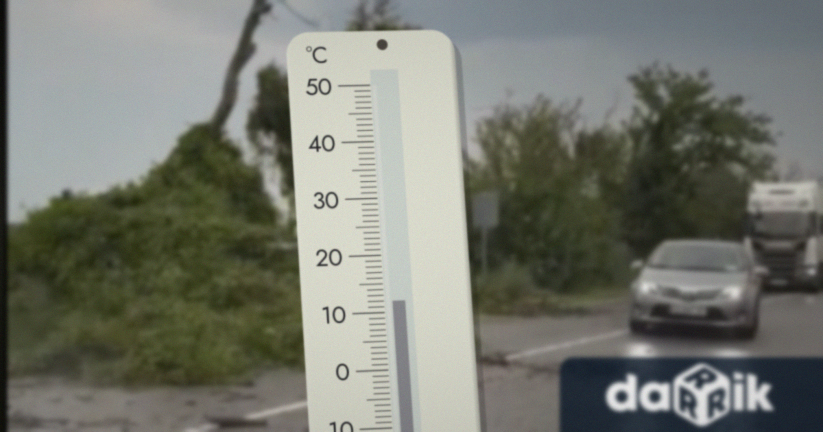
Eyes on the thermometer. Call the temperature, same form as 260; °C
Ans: 12; °C
